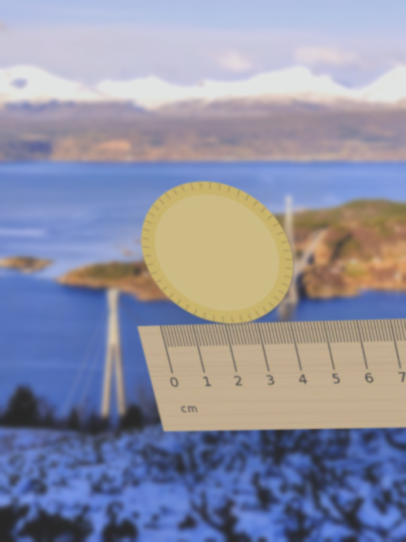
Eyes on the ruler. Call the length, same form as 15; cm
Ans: 4.5; cm
